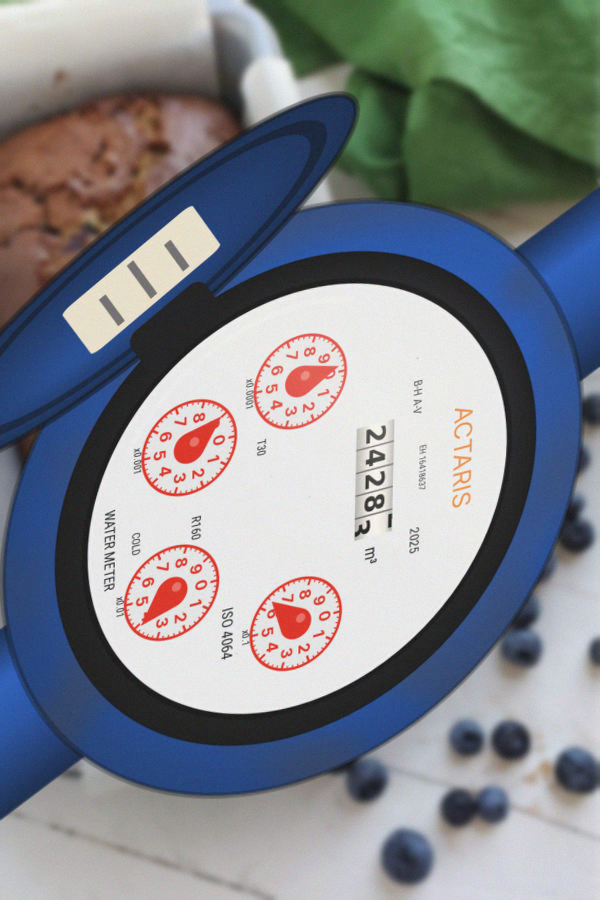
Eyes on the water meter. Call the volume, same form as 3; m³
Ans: 24282.6389; m³
